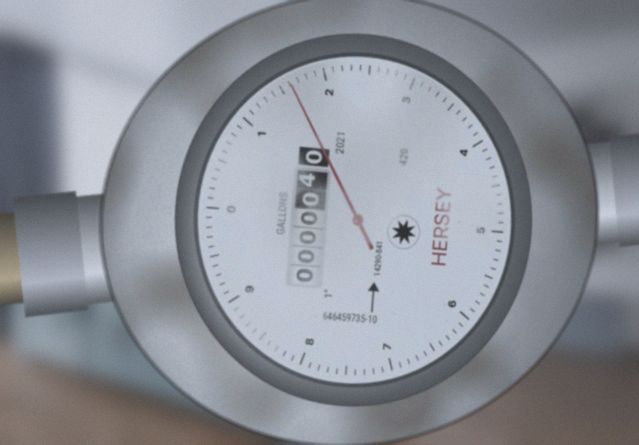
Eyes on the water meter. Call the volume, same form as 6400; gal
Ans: 41.6; gal
